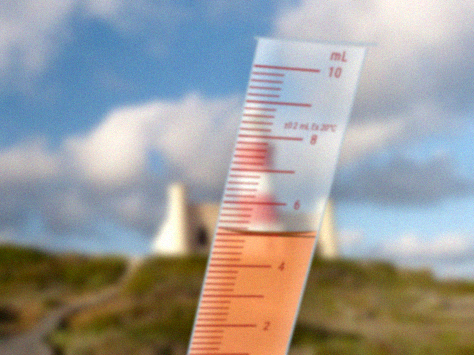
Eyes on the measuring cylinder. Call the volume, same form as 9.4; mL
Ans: 5; mL
